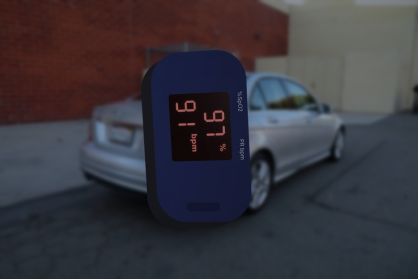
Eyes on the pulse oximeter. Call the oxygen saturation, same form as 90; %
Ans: 97; %
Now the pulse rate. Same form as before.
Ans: 91; bpm
